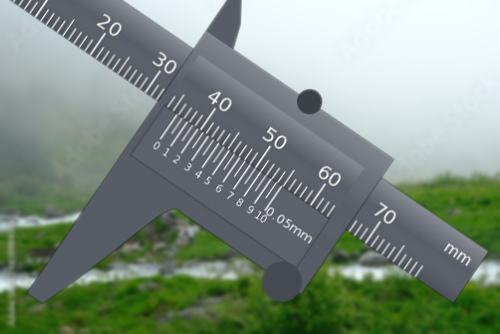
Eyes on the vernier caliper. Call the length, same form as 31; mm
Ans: 35.8; mm
